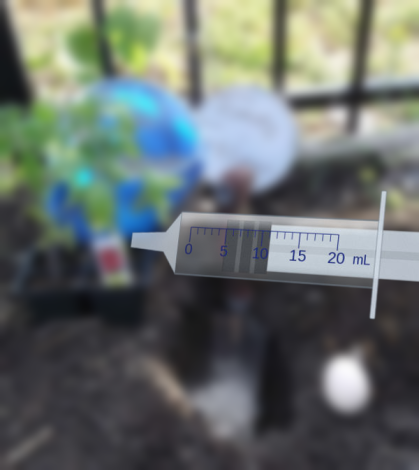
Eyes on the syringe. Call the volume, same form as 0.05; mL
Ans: 5; mL
